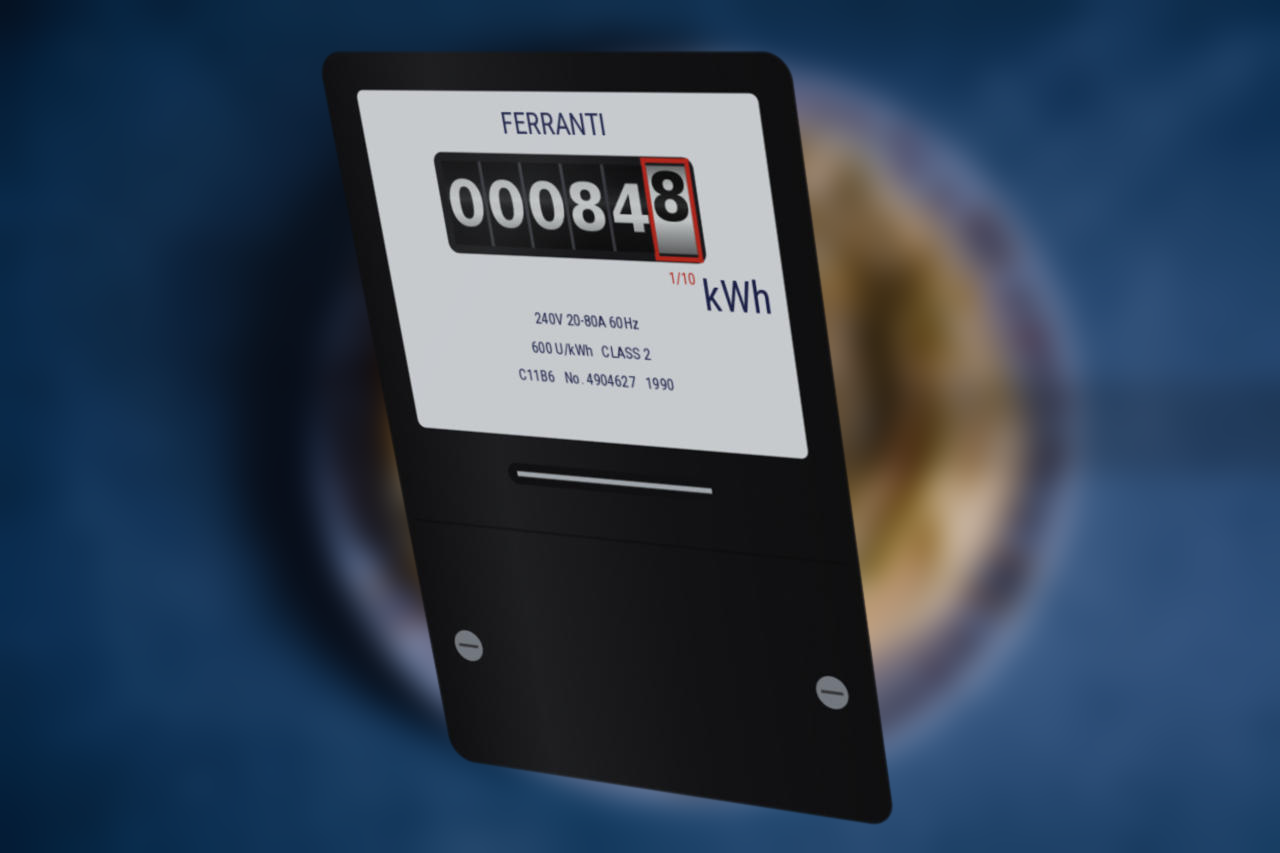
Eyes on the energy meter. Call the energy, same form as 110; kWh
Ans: 84.8; kWh
